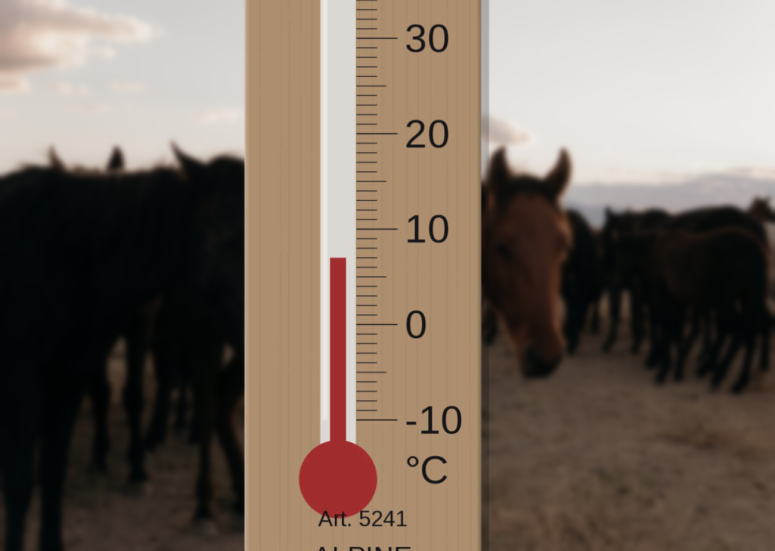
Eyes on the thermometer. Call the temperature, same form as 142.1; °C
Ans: 7; °C
